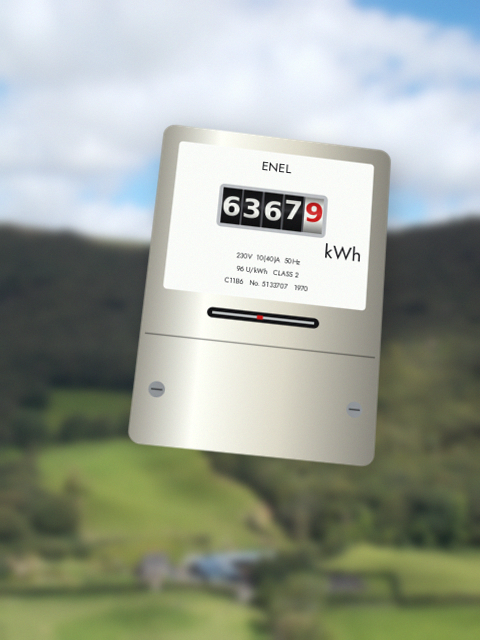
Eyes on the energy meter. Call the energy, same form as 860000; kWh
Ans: 6367.9; kWh
